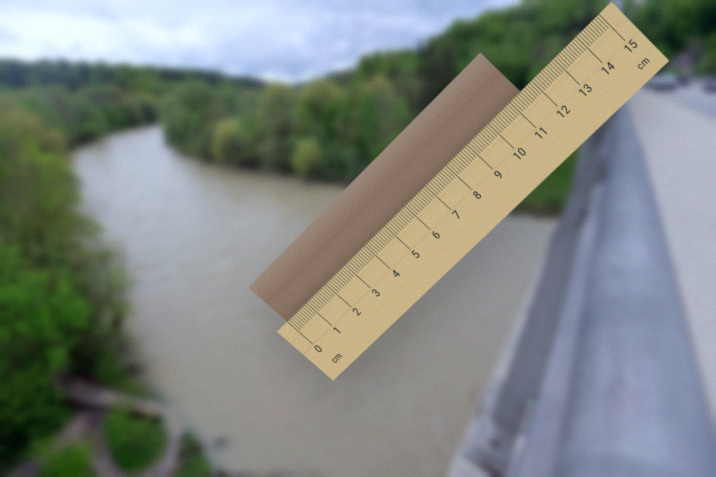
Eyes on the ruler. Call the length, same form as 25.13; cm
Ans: 11.5; cm
